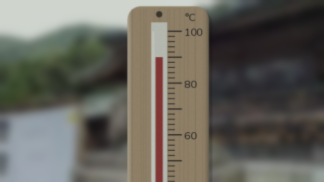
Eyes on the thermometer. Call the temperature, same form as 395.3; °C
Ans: 90; °C
